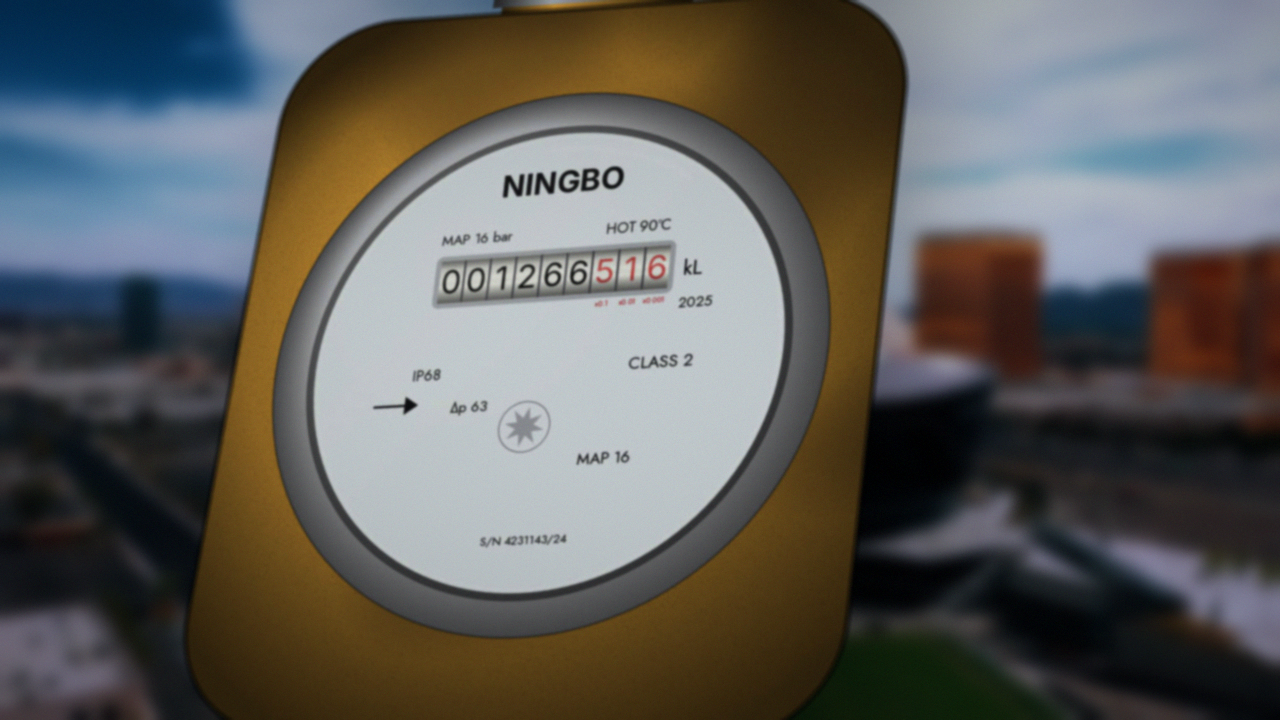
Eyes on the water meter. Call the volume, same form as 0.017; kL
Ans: 1266.516; kL
